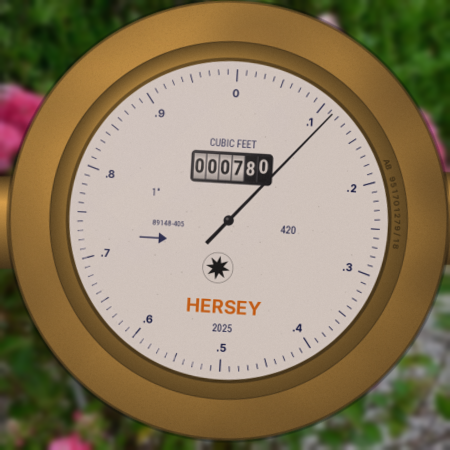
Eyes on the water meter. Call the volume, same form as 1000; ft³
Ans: 780.11; ft³
